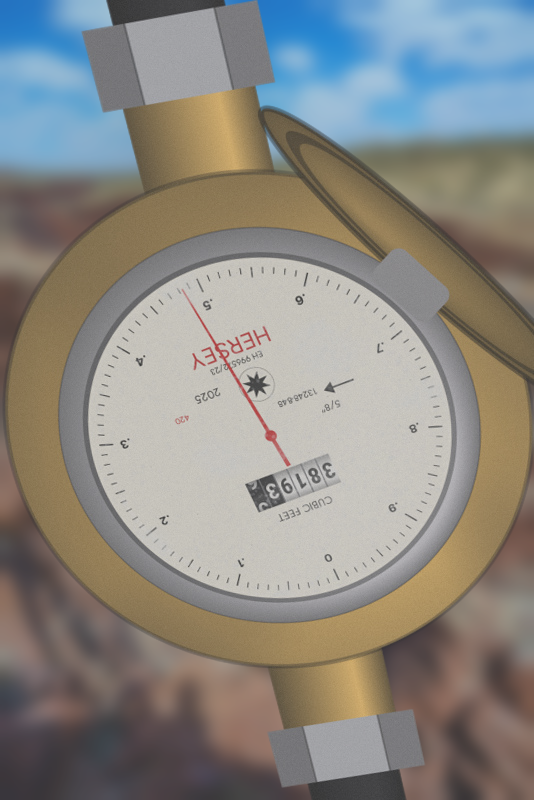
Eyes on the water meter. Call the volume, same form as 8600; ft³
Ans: 381935.48; ft³
